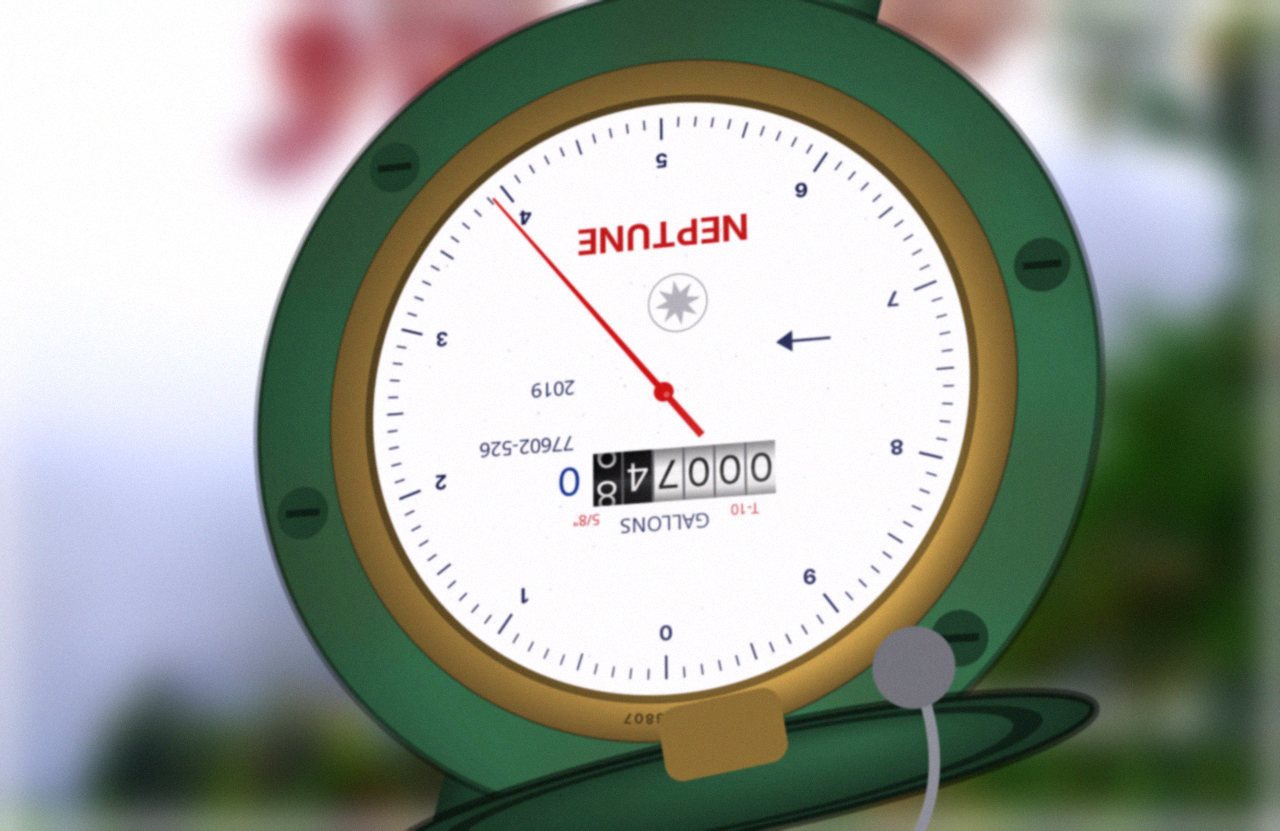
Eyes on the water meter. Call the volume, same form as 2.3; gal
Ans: 7483.9; gal
